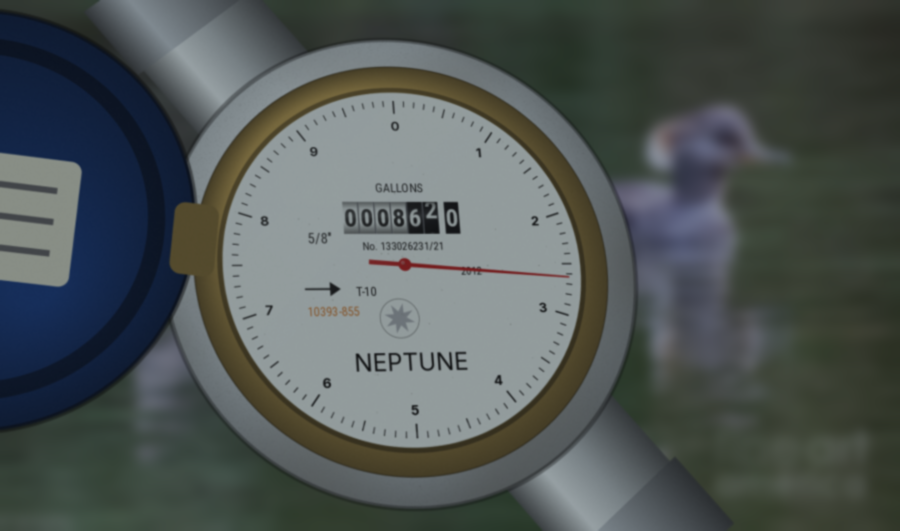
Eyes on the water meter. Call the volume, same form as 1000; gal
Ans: 8622.6; gal
